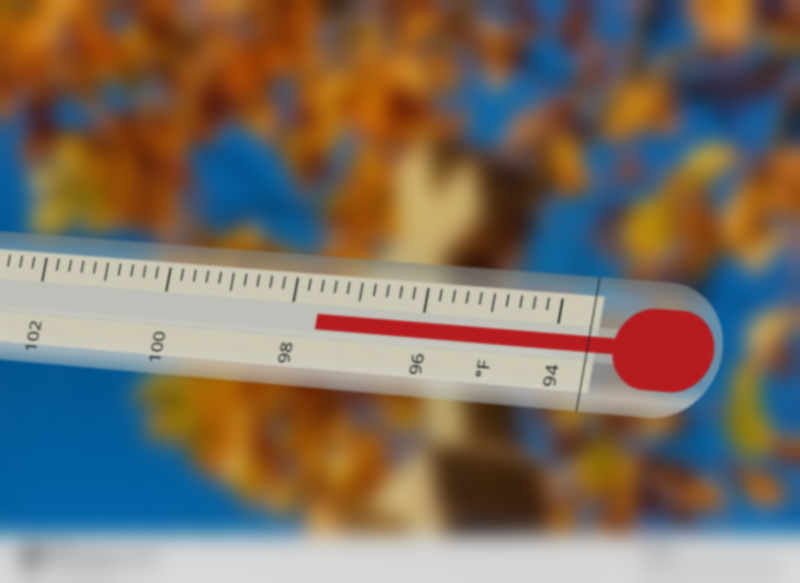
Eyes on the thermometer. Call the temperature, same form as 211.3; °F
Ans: 97.6; °F
